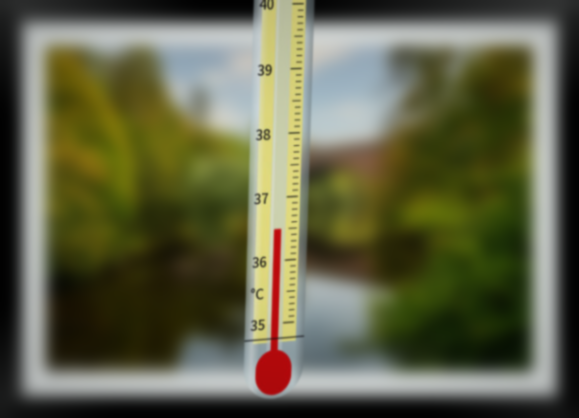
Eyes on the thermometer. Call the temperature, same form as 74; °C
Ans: 36.5; °C
